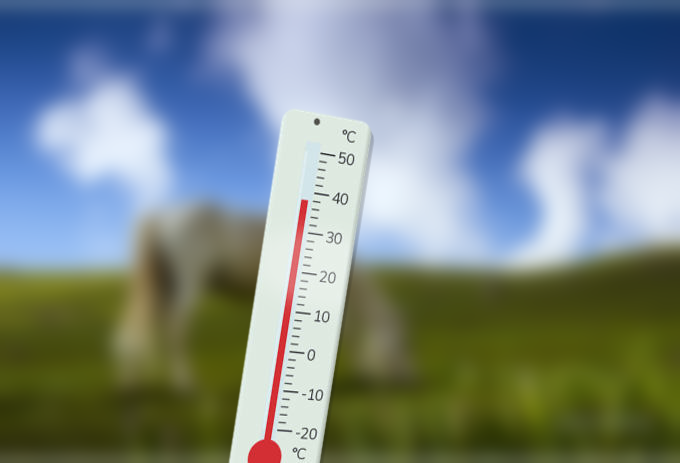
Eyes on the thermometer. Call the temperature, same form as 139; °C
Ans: 38; °C
